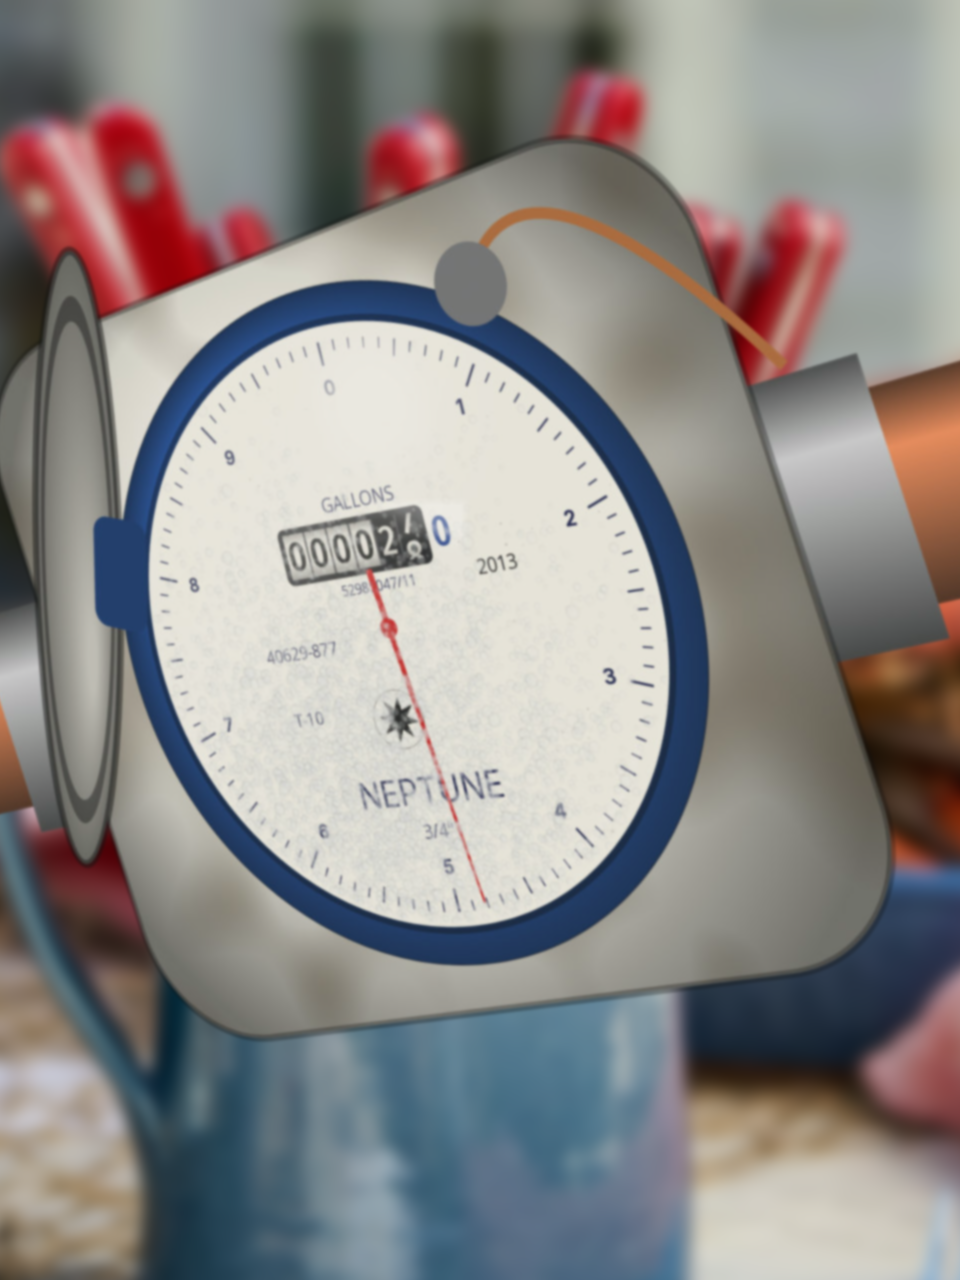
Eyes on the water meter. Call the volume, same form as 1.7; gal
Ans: 274.8; gal
